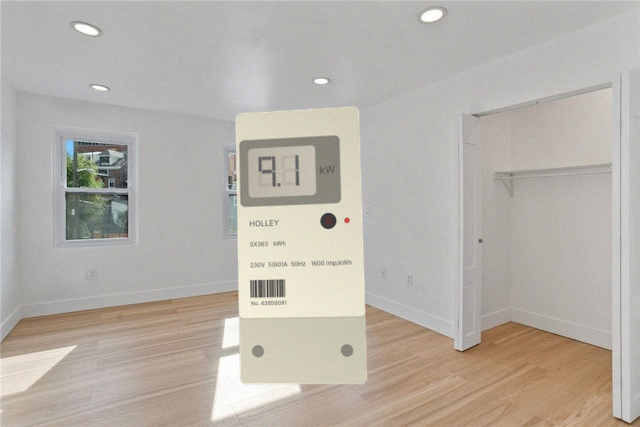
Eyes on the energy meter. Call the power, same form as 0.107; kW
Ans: 9.1; kW
